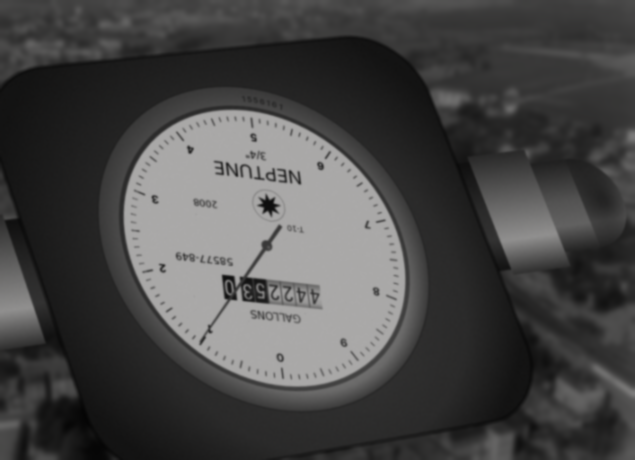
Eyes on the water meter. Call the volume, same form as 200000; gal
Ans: 4422531.0; gal
